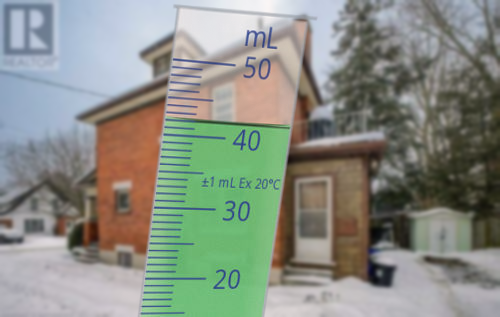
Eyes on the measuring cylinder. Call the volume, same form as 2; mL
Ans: 42; mL
